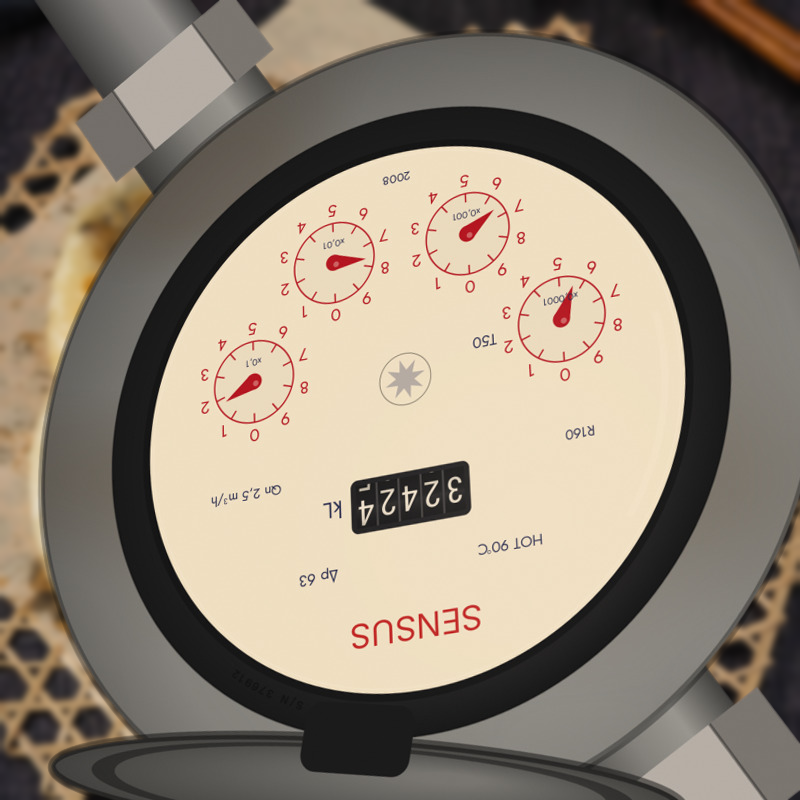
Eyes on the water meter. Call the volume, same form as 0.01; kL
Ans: 32424.1765; kL
